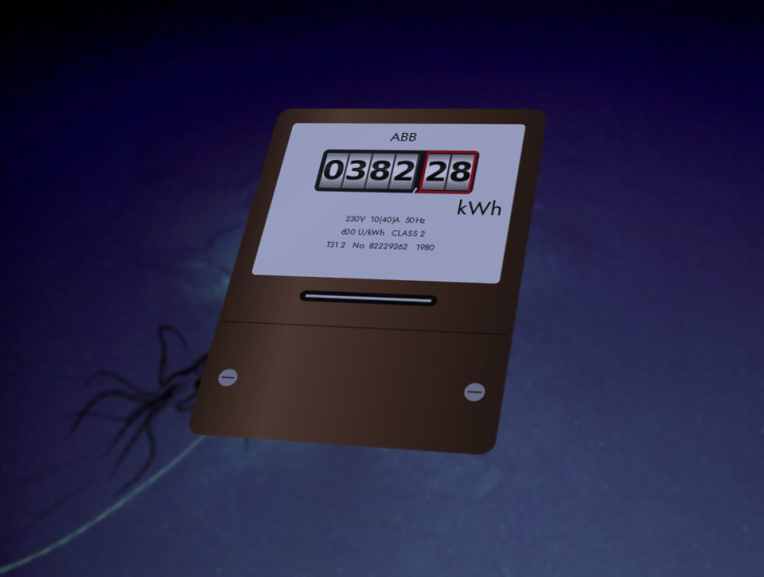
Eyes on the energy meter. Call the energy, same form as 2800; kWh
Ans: 382.28; kWh
